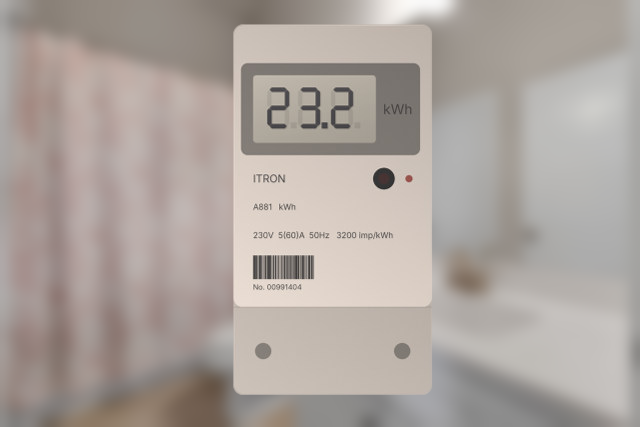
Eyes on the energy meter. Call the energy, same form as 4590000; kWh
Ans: 23.2; kWh
